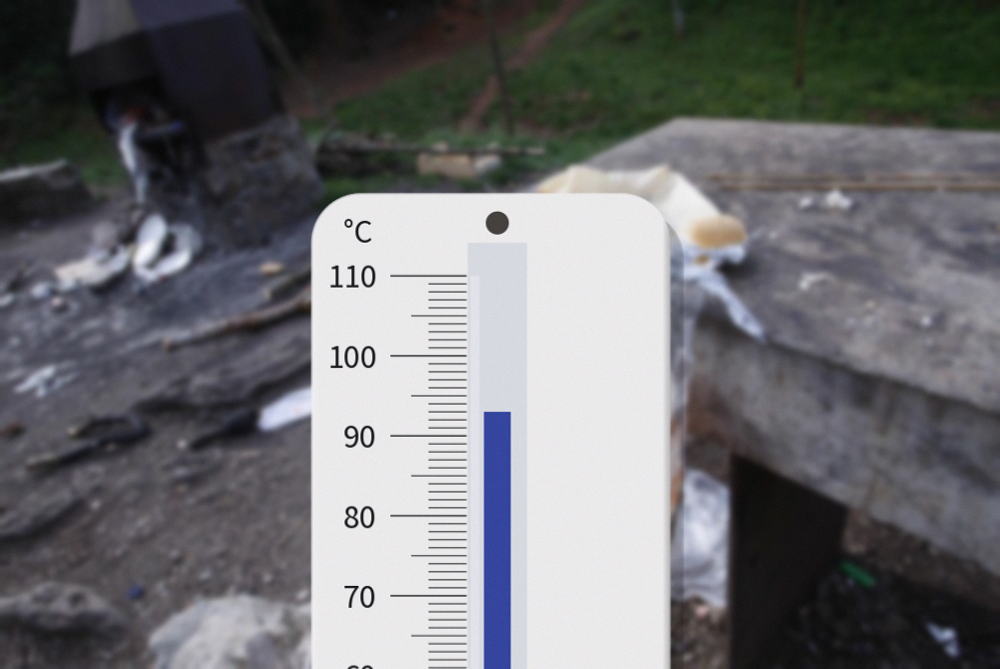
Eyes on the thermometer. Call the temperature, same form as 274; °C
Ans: 93; °C
